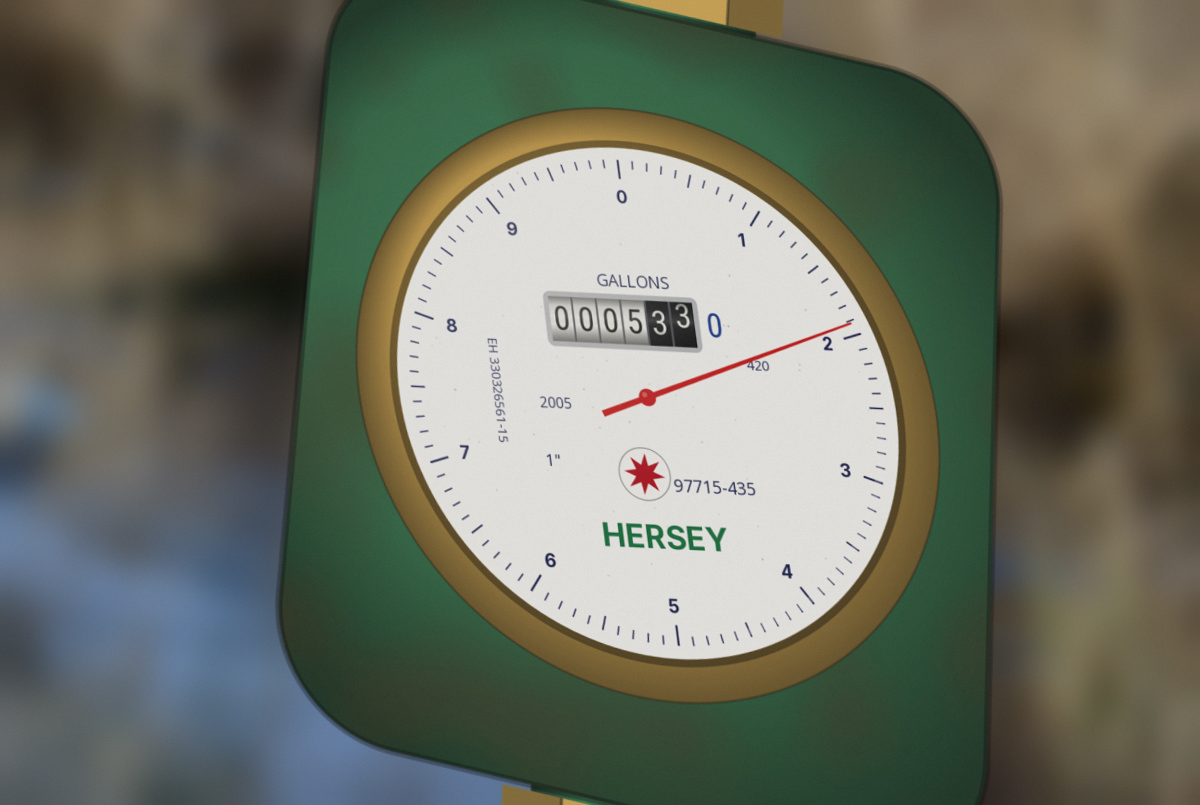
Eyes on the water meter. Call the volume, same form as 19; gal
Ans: 5331.9; gal
